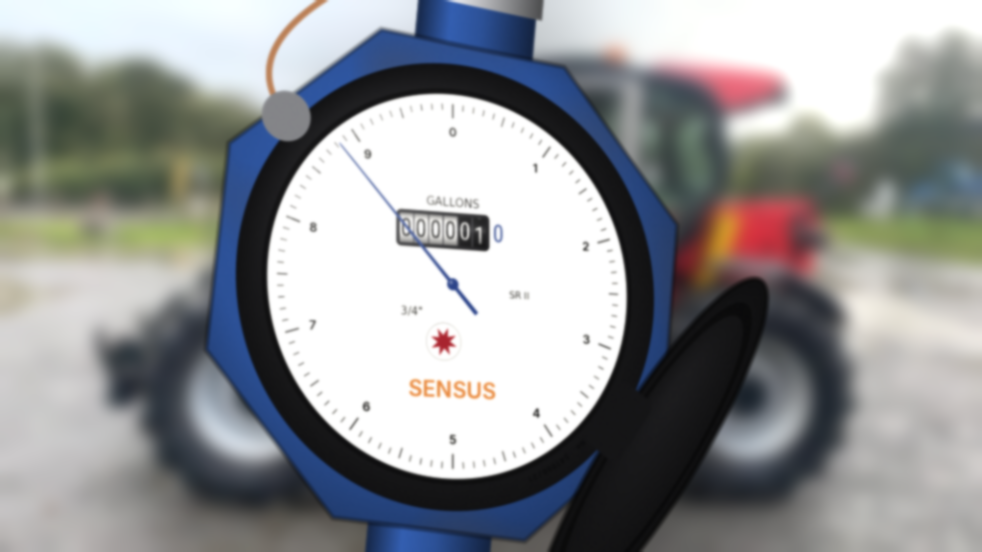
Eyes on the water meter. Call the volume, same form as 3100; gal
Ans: 8.8; gal
